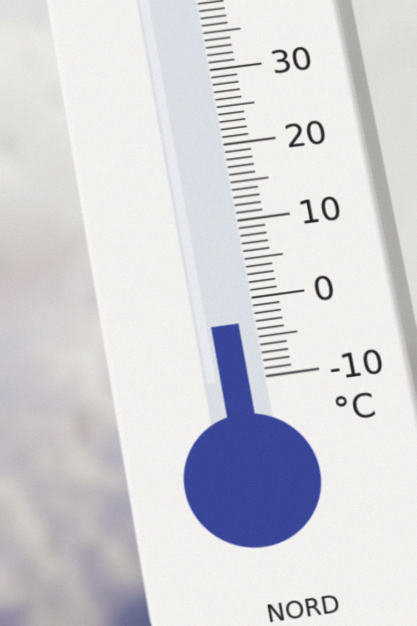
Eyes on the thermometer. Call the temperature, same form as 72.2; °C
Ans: -3; °C
